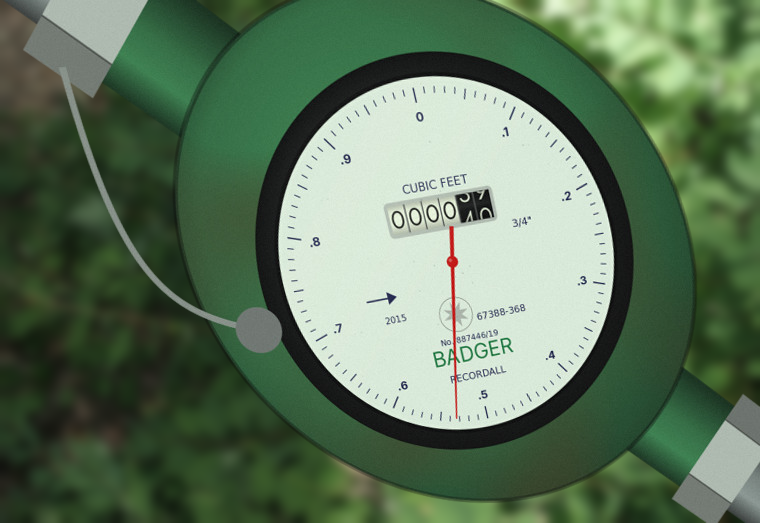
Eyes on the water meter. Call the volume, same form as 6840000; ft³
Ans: 39.53; ft³
